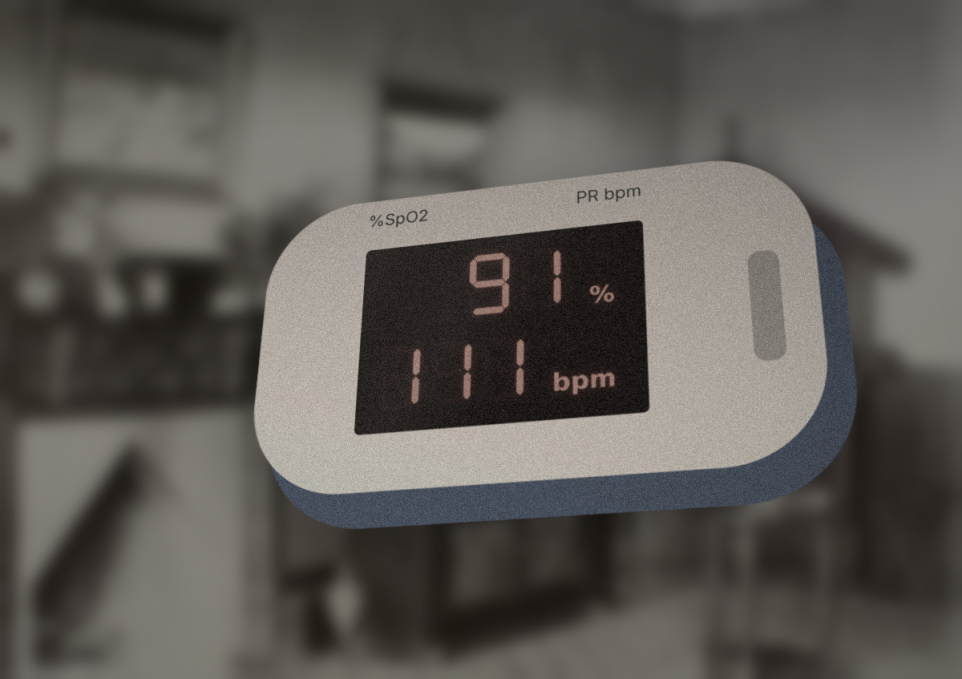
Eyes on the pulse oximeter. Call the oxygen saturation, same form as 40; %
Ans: 91; %
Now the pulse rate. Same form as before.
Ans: 111; bpm
